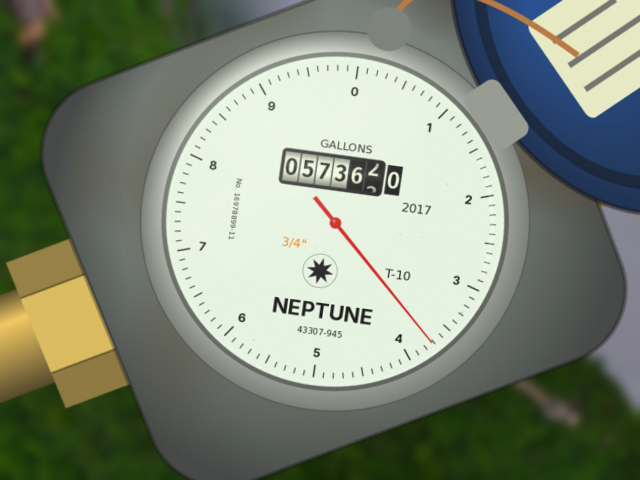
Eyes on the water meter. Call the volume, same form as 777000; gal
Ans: 573623.7; gal
